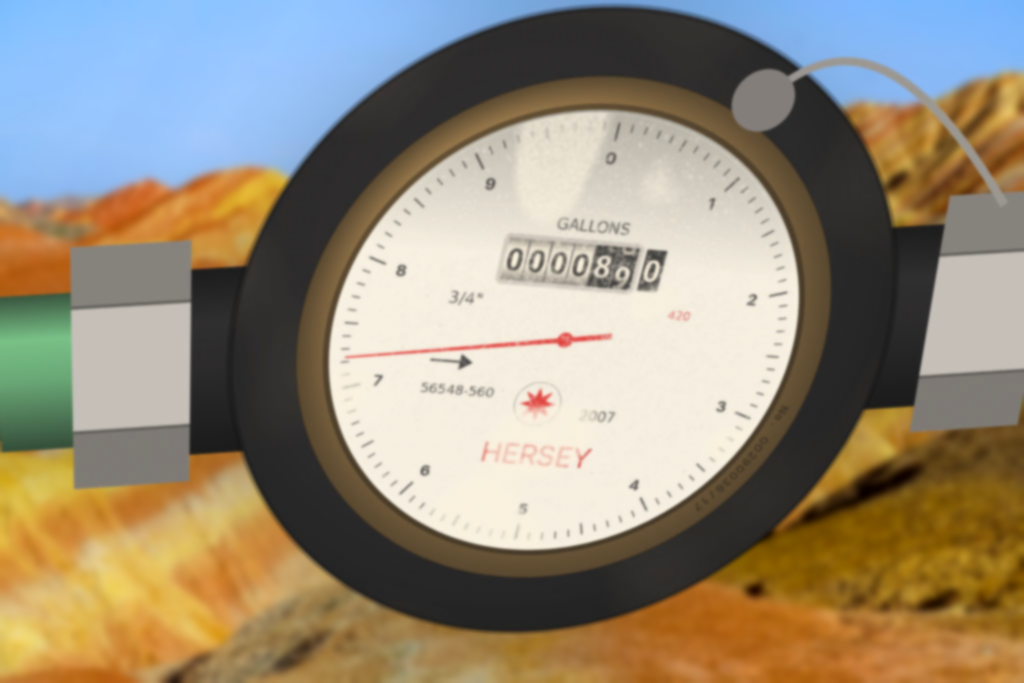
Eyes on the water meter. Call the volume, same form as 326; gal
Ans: 887.2; gal
